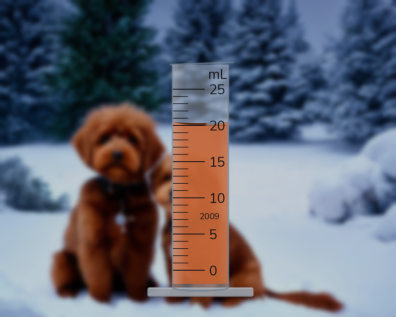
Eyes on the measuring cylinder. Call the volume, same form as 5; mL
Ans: 20; mL
